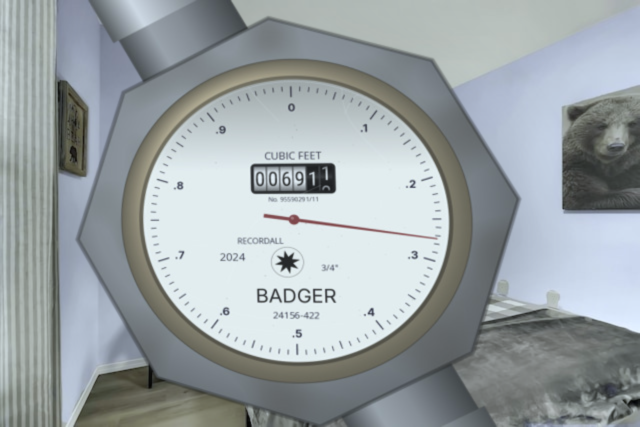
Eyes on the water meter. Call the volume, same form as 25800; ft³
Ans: 6911.27; ft³
